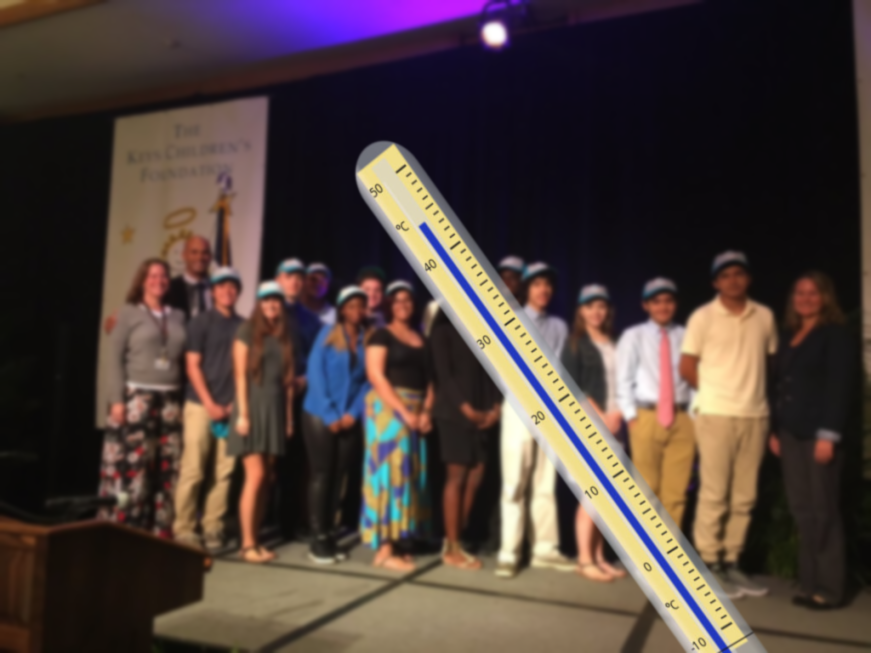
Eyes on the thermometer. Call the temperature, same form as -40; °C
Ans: 44; °C
